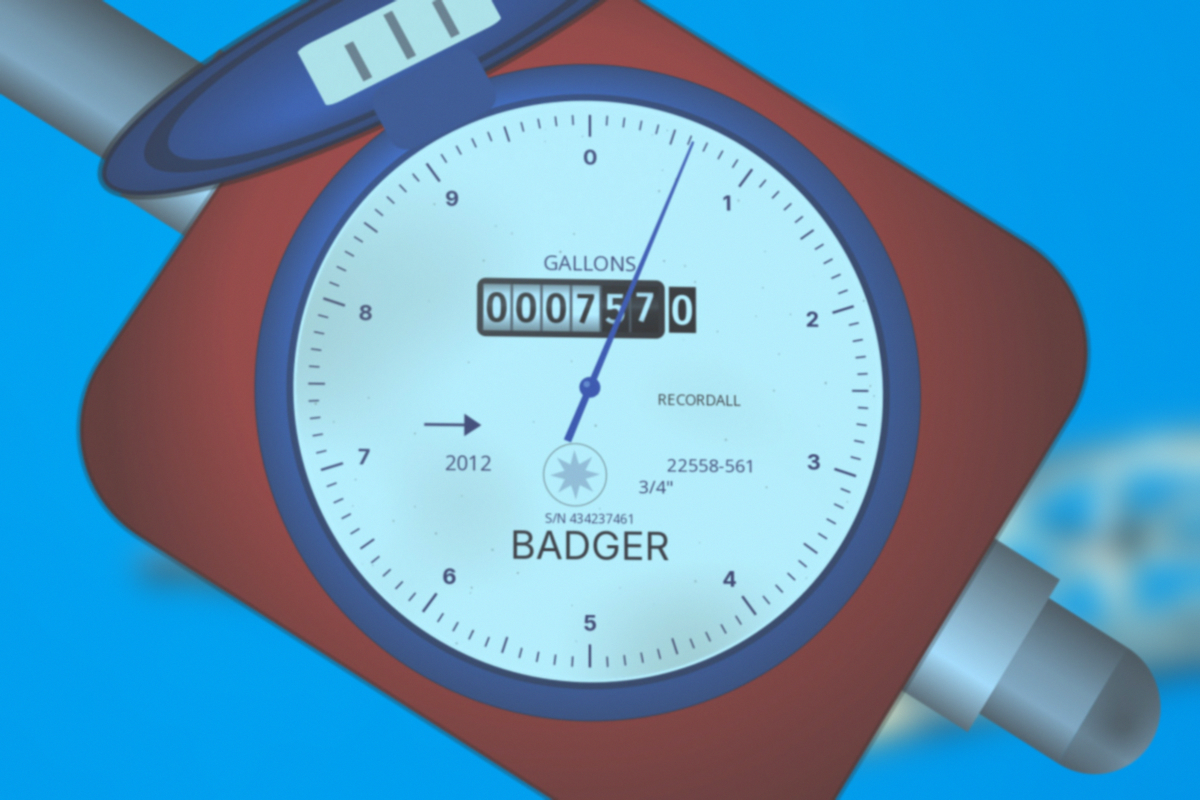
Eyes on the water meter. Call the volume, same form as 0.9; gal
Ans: 7570.6; gal
